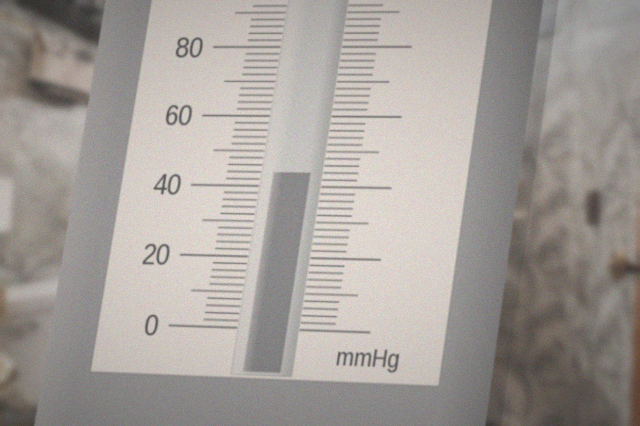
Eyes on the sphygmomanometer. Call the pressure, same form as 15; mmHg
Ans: 44; mmHg
